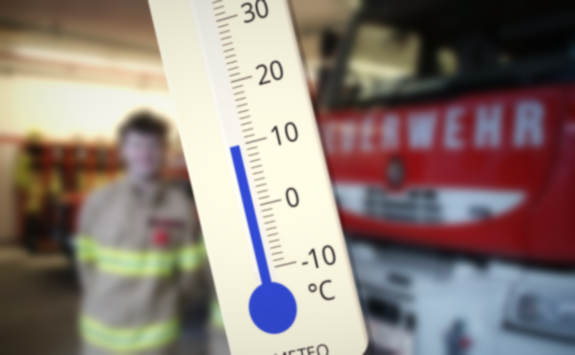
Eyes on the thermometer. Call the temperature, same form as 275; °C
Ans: 10; °C
